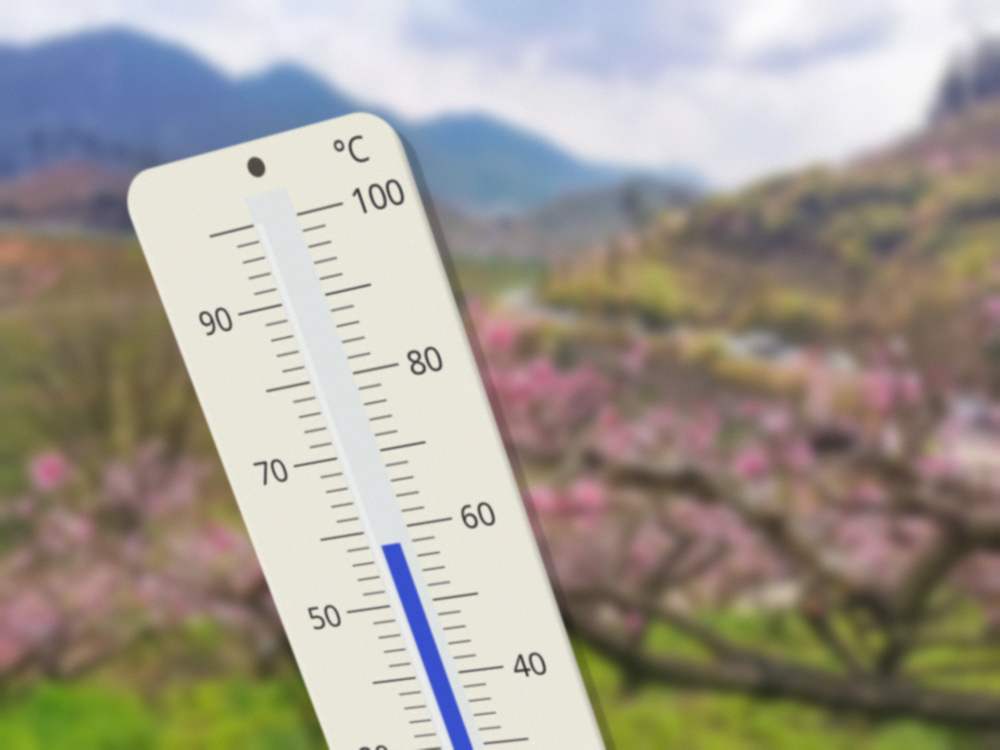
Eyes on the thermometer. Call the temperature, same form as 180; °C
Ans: 58; °C
